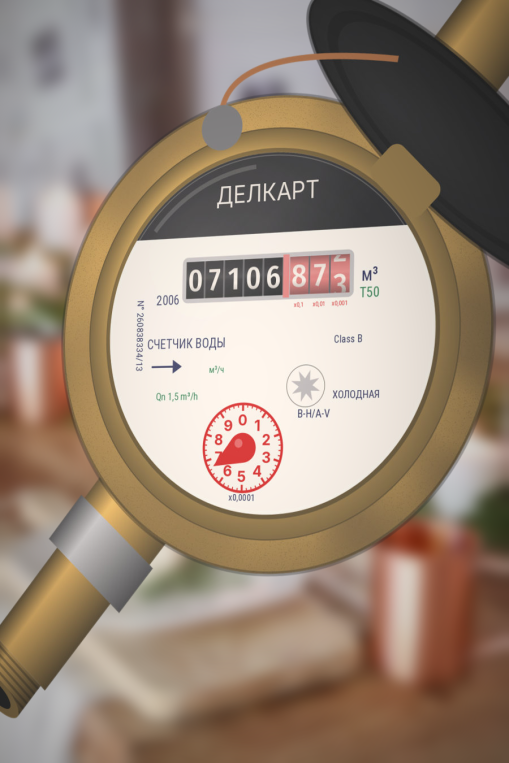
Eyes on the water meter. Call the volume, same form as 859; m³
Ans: 7106.8726; m³
